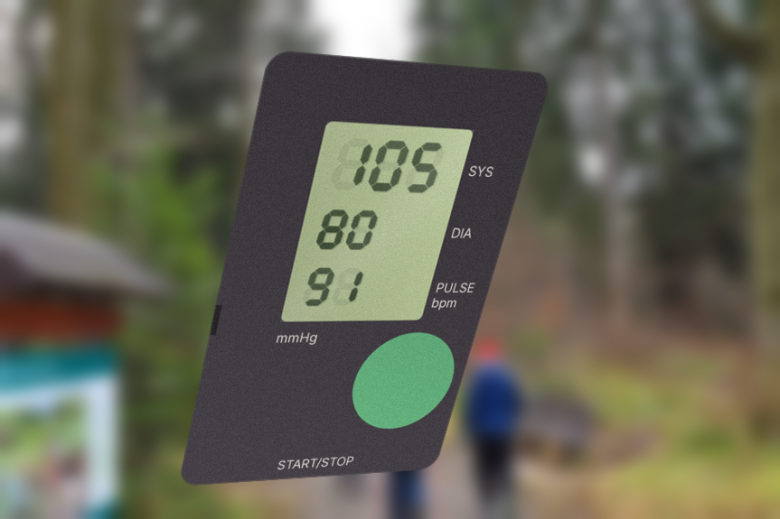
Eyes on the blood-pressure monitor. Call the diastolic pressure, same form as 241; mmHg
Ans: 80; mmHg
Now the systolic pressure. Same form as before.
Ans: 105; mmHg
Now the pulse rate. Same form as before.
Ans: 91; bpm
